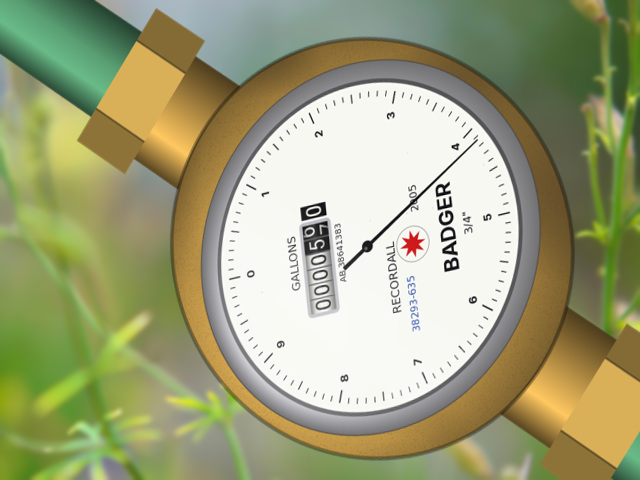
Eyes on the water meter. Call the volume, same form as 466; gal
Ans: 564.1; gal
